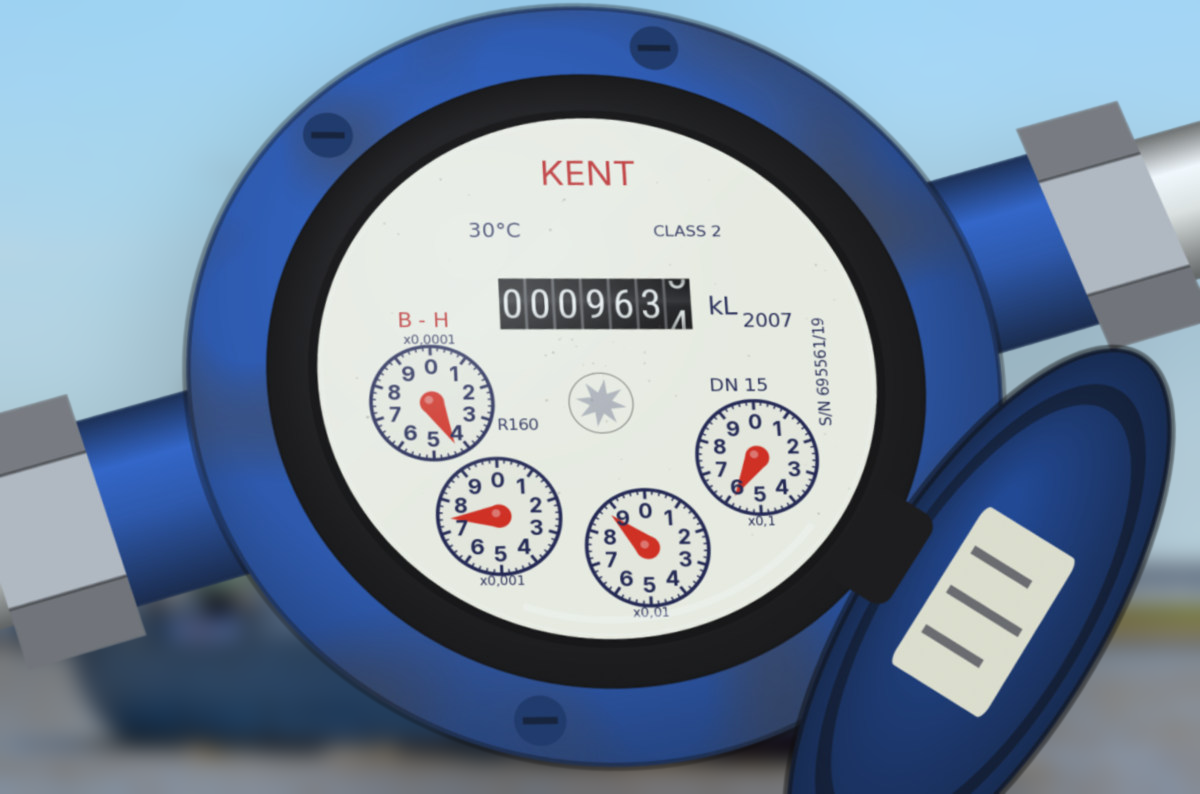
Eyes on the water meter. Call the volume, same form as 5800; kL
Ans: 9633.5874; kL
